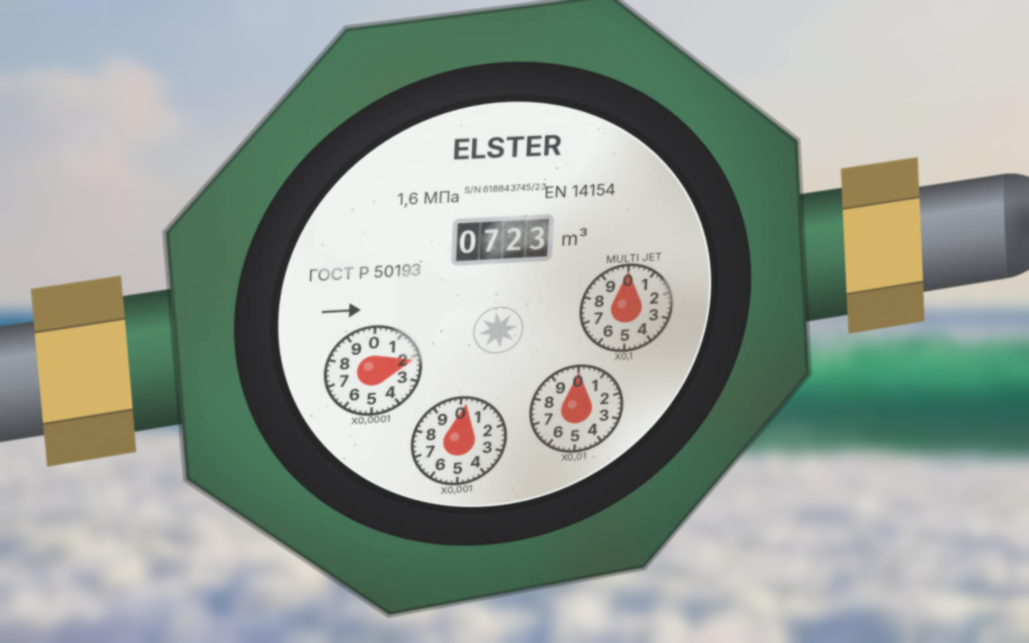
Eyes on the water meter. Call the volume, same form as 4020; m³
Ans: 723.0002; m³
